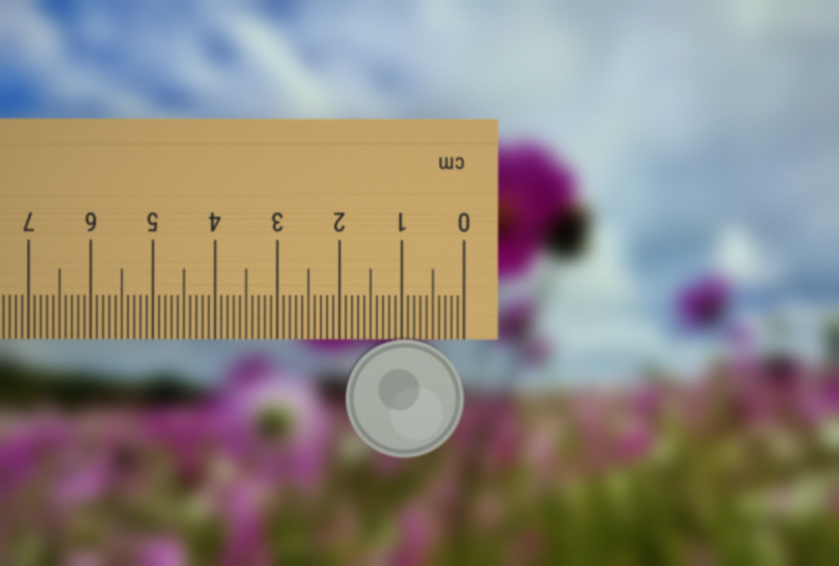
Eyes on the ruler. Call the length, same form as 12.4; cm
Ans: 1.9; cm
